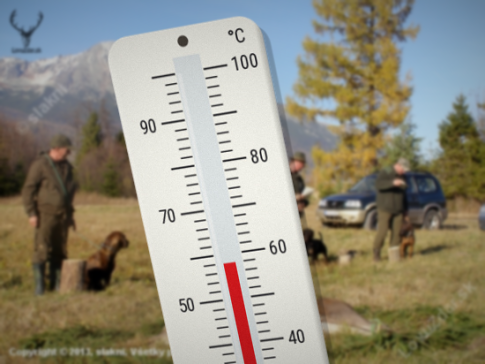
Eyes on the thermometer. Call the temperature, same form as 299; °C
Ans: 58; °C
